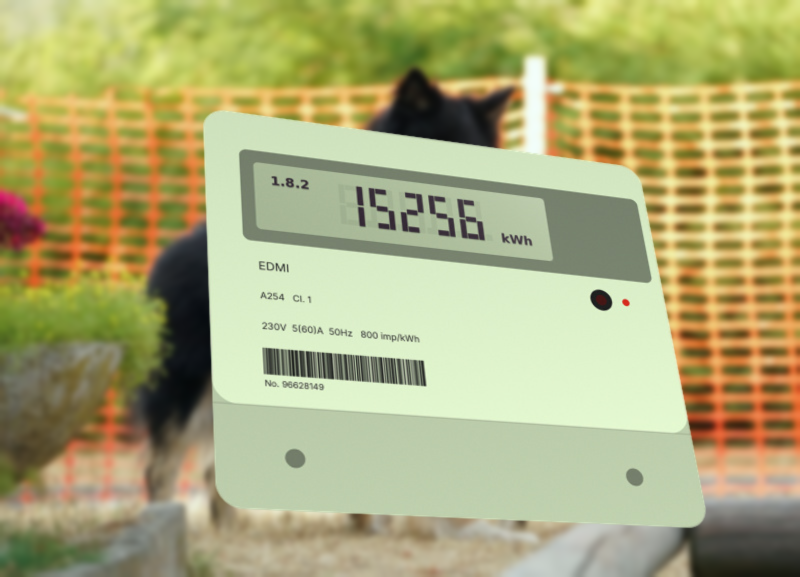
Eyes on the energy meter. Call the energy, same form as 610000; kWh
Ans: 15256; kWh
